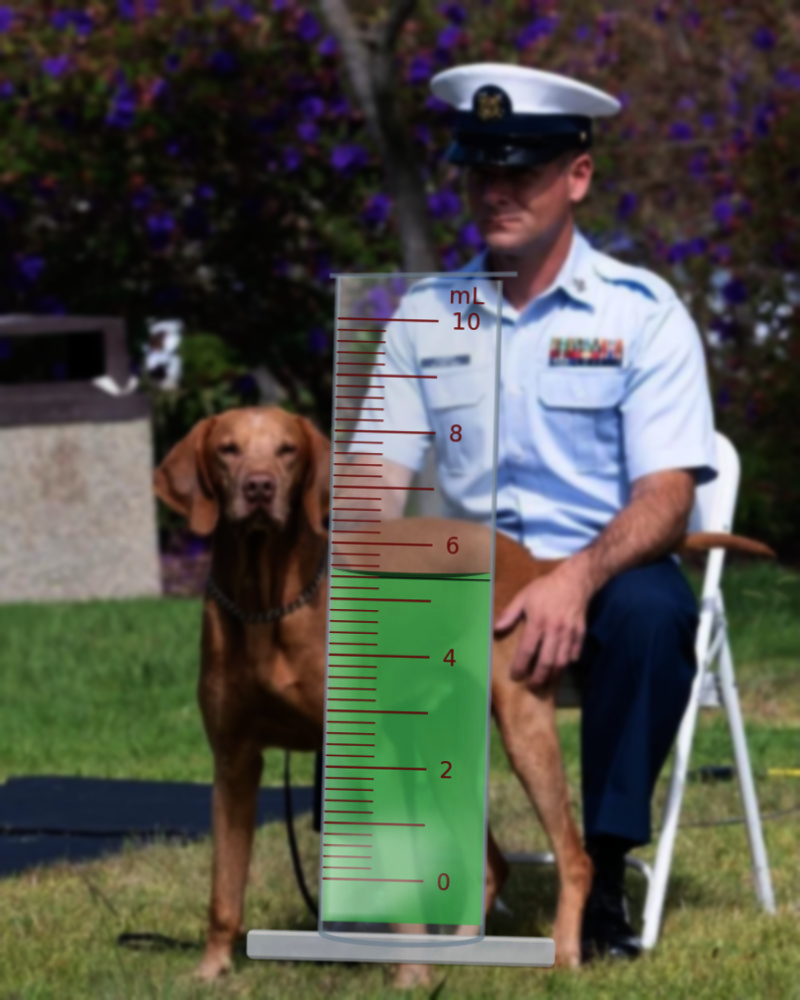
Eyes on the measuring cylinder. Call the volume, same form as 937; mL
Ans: 5.4; mL
